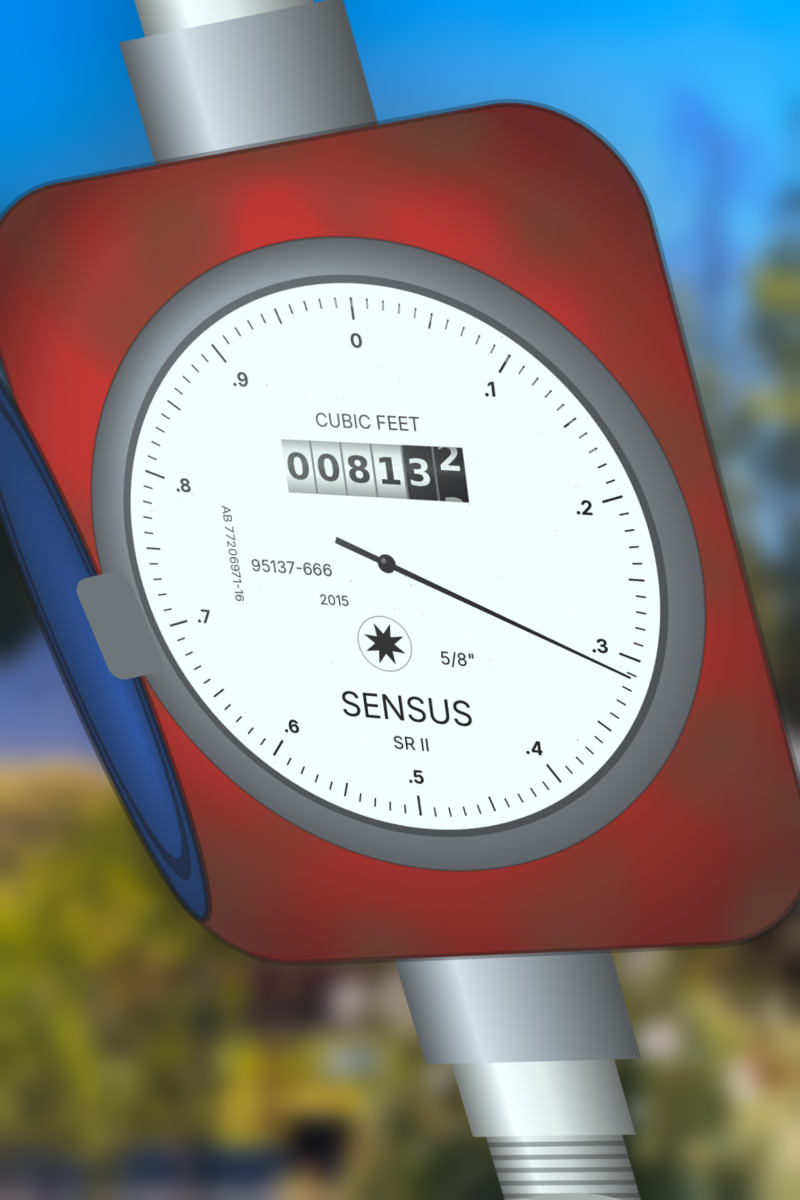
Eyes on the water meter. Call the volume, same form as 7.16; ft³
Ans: 8132.31; ft³
